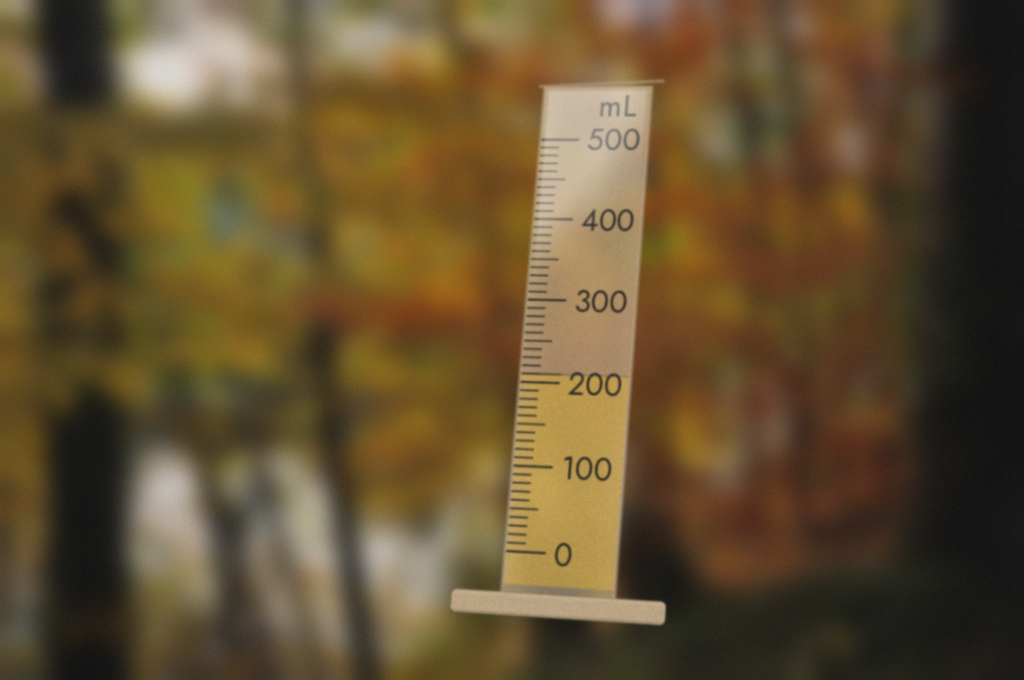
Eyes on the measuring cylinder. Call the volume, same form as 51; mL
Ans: 210; mL
